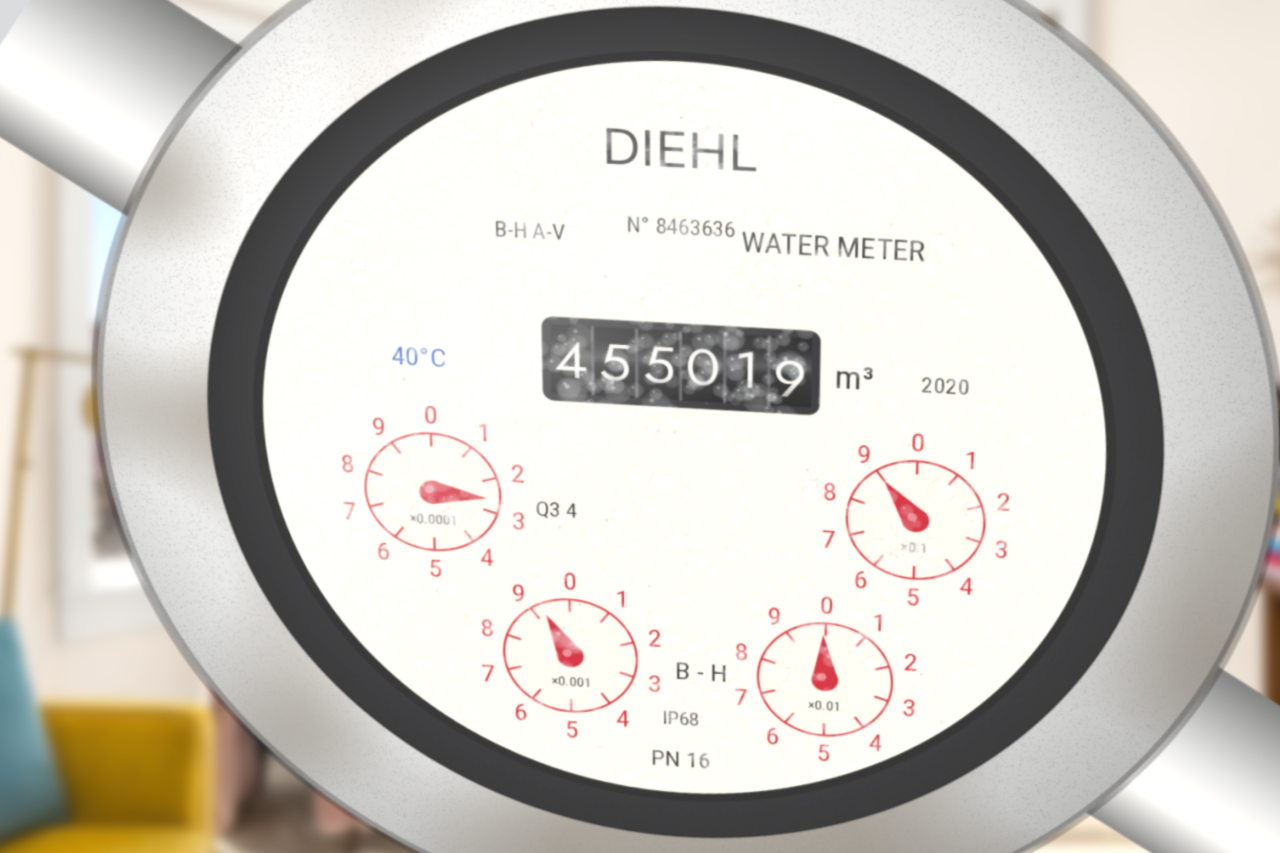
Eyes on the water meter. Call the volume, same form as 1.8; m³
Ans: 455018.8992; m³
